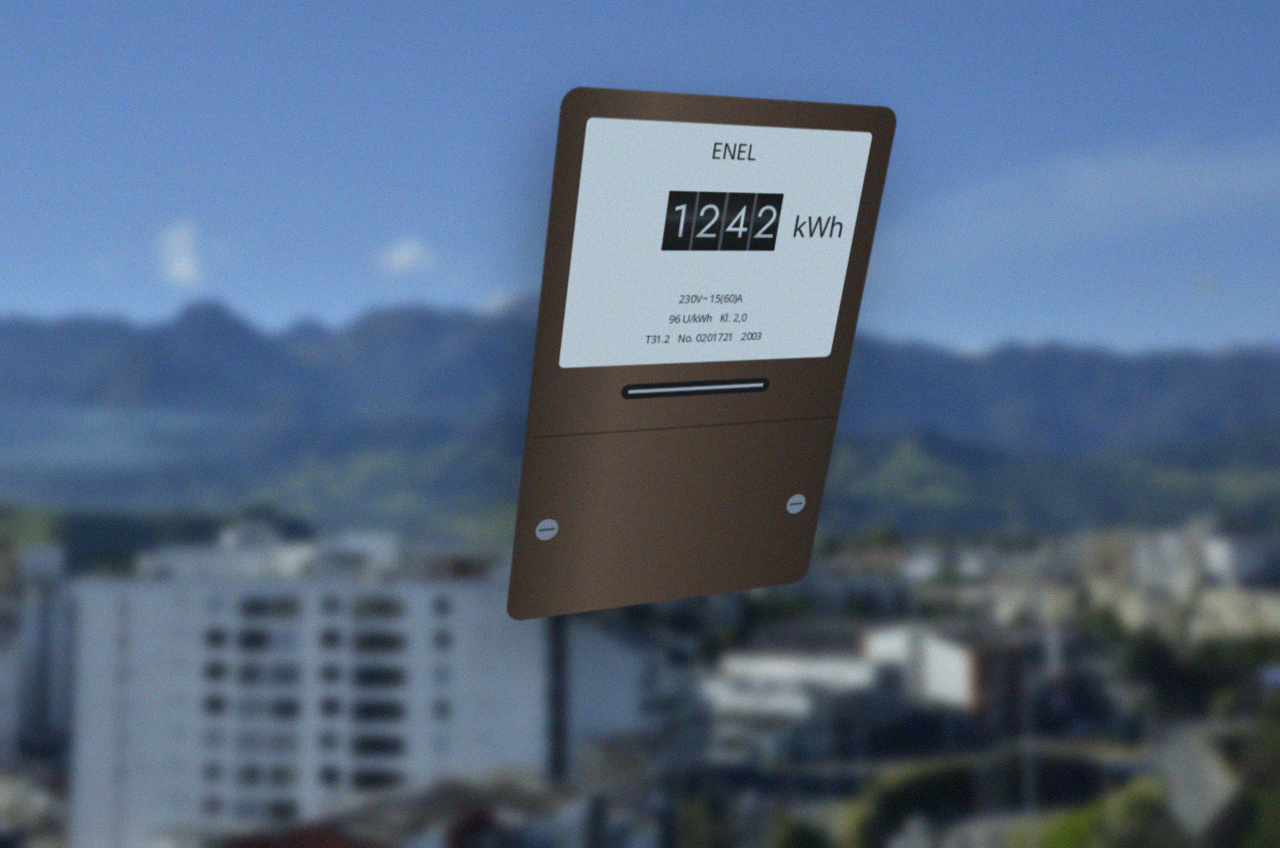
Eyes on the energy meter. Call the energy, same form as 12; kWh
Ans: 1242; kWh
